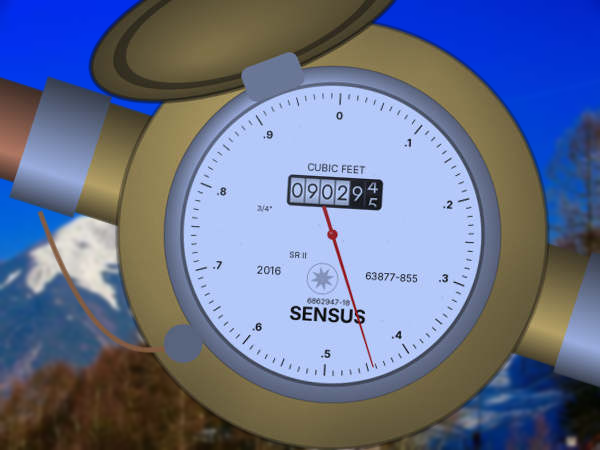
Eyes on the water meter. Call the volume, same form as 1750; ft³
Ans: 90294.44; ft³
